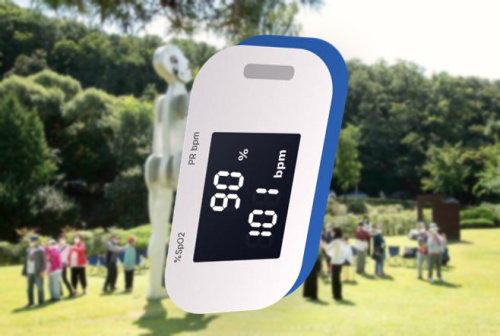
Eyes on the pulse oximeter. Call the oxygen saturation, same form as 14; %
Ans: 90; %
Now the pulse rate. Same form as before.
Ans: 101; bpm
